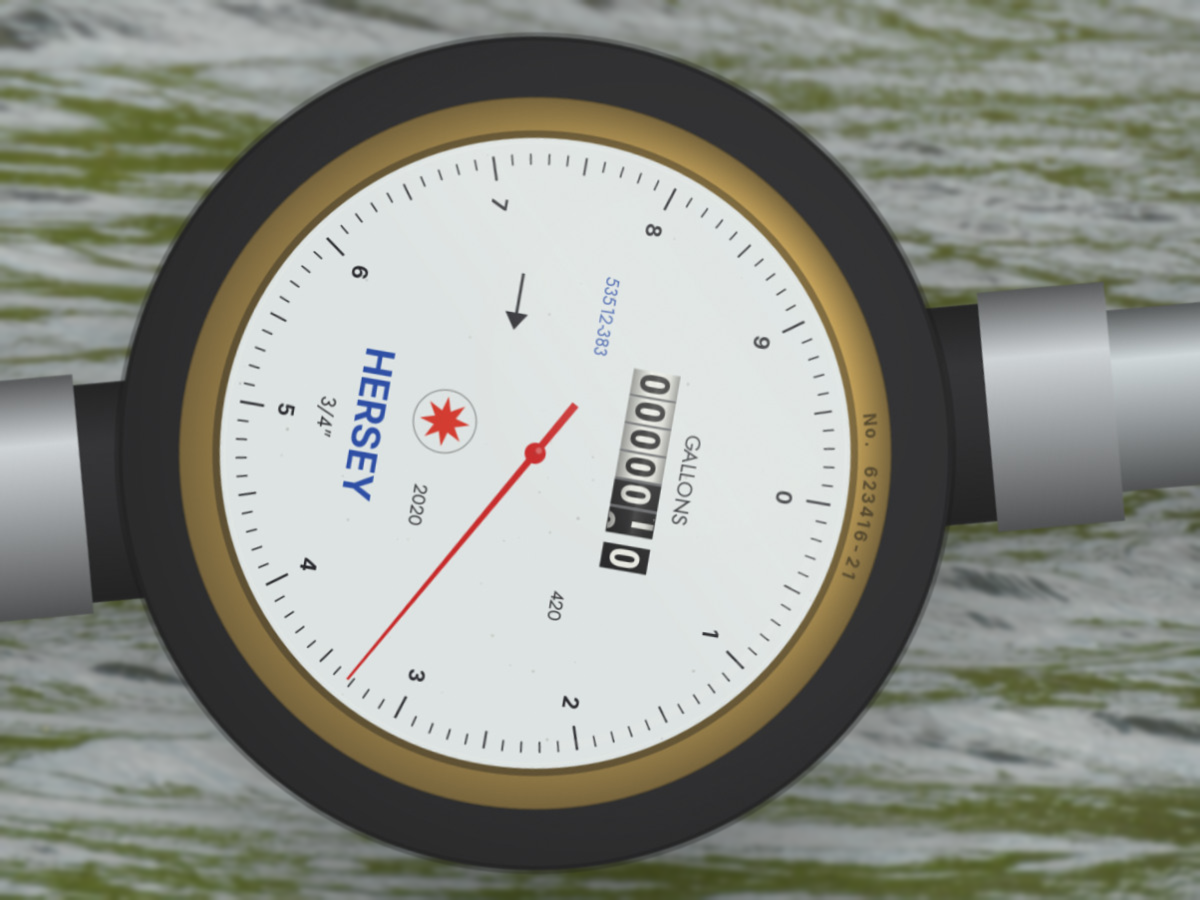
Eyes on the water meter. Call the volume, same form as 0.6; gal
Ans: 13.3; gal
